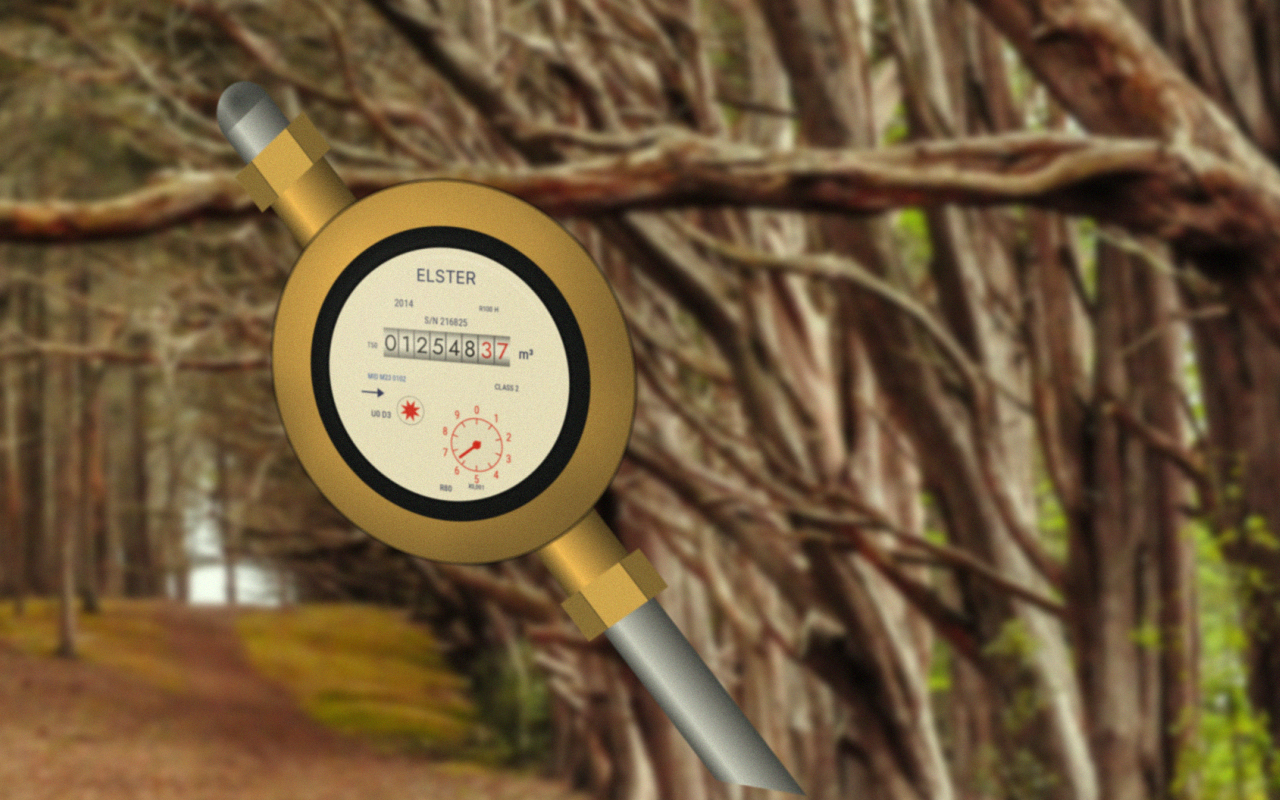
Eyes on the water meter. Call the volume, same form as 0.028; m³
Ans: 12548.376; m³
